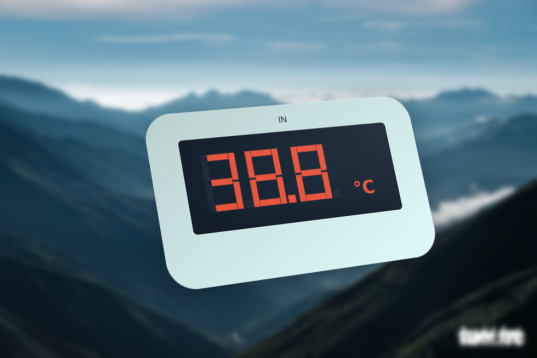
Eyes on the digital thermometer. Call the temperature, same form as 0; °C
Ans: 38.8; °C
